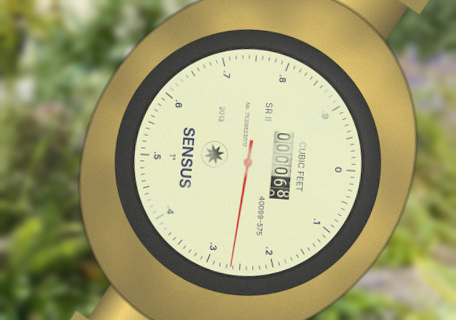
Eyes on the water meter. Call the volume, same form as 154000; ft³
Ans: 68.26; ft³
